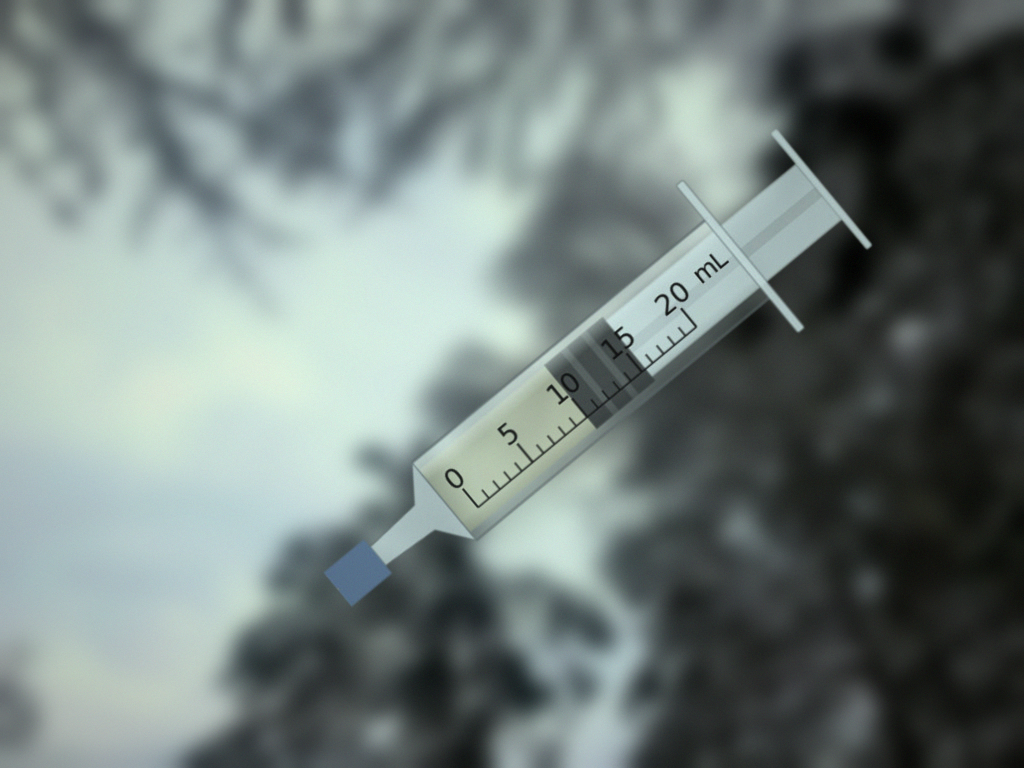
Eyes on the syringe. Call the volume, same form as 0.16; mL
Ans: 10; mL
